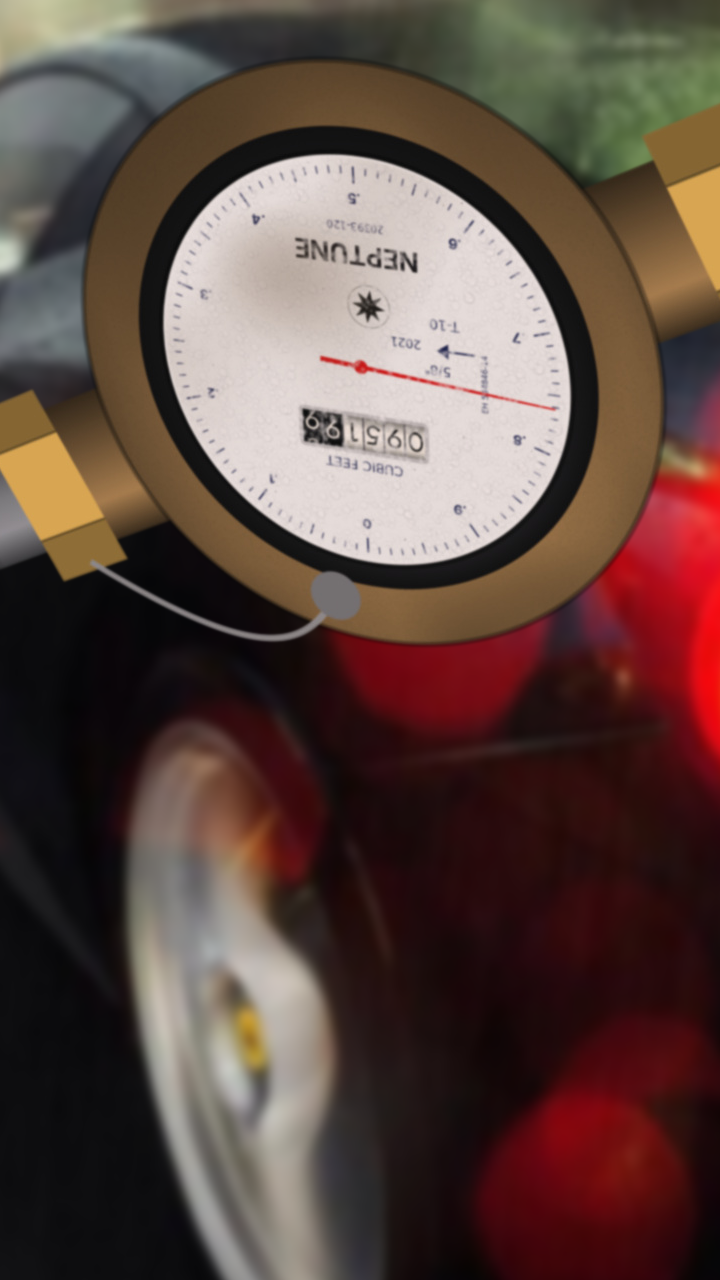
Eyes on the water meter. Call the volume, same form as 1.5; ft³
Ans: 95198.76; ft³
